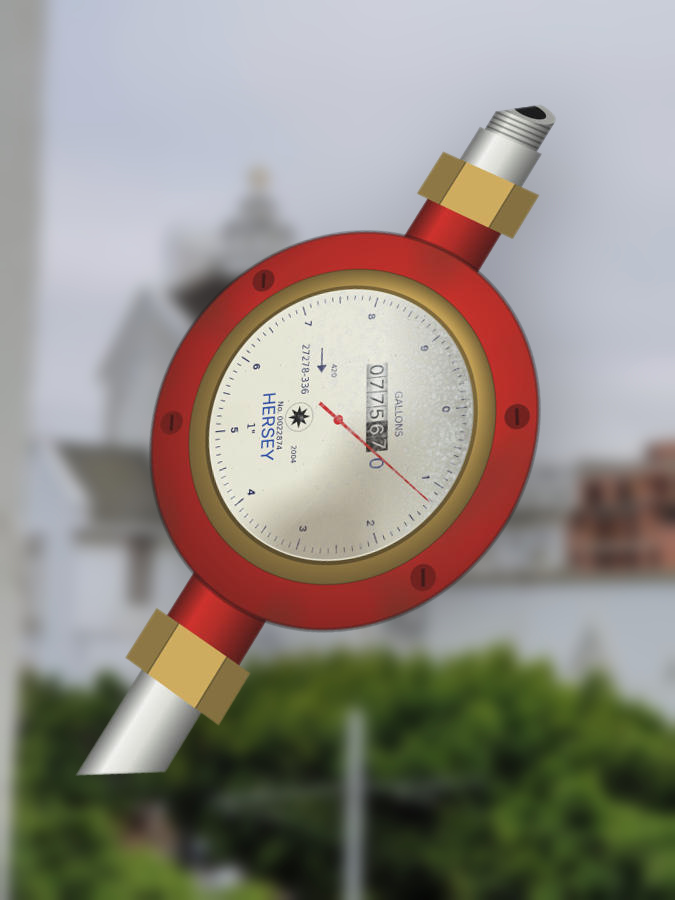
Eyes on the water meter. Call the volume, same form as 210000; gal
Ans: 775671.2; gal
